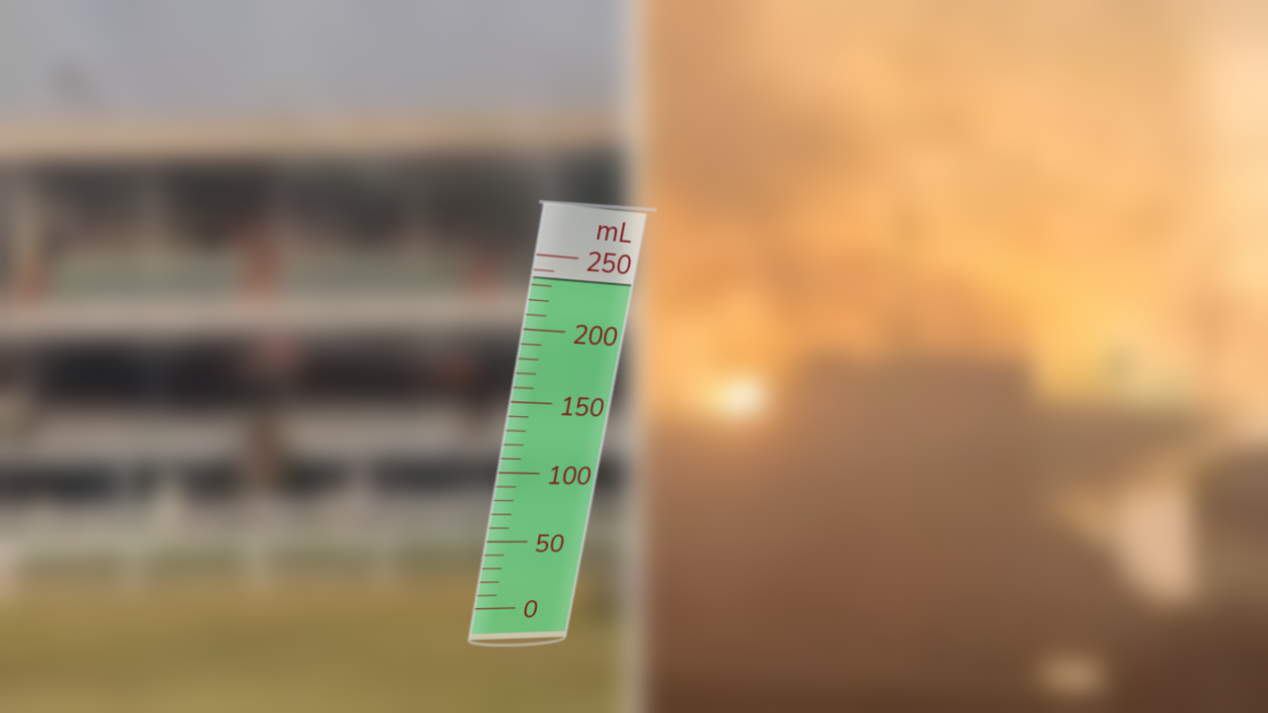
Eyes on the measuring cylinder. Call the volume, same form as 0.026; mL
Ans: 235; mL
